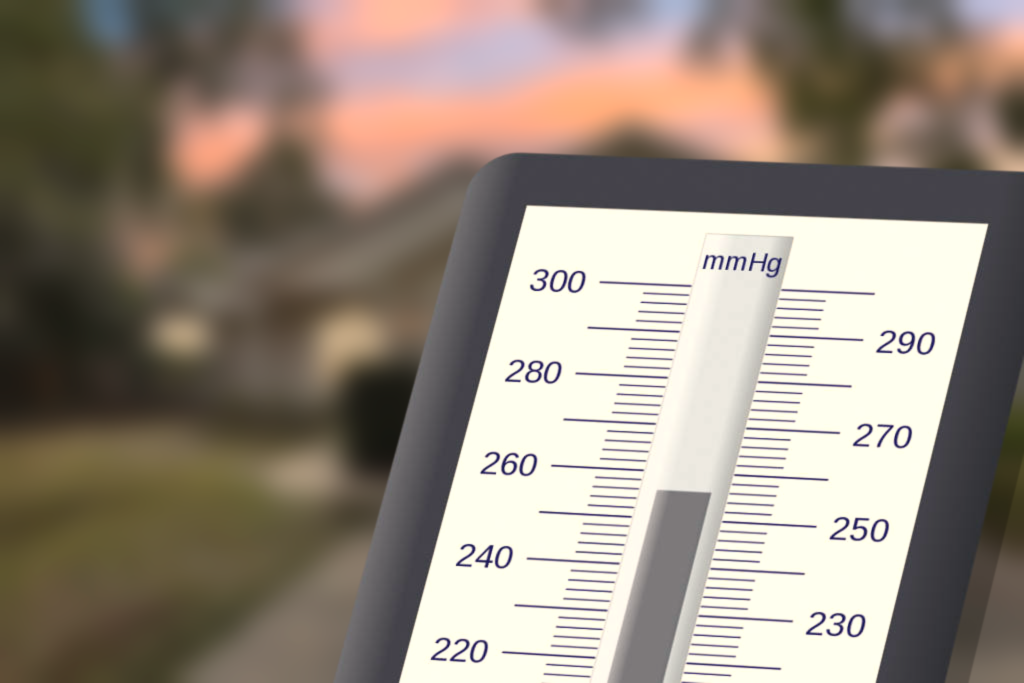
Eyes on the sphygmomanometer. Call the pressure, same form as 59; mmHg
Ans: 256; mmHg
